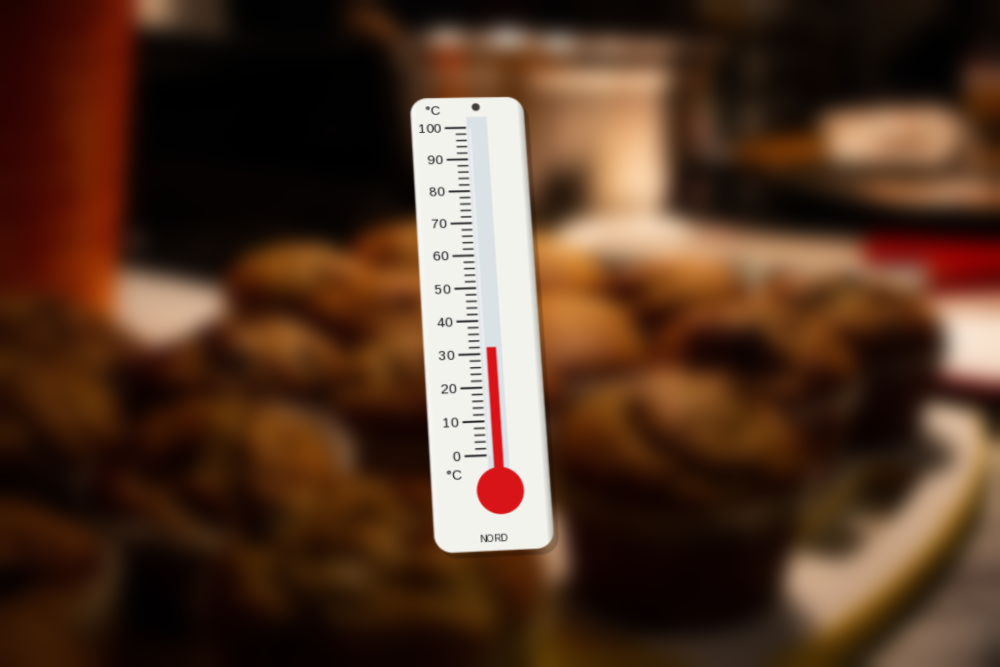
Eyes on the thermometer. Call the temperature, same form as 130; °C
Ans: 32; °C
